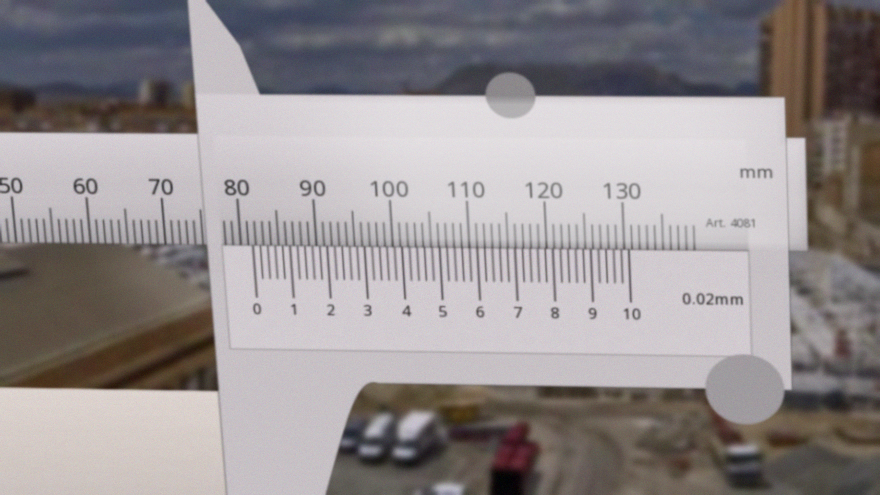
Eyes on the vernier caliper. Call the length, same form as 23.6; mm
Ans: 81.6; mm
